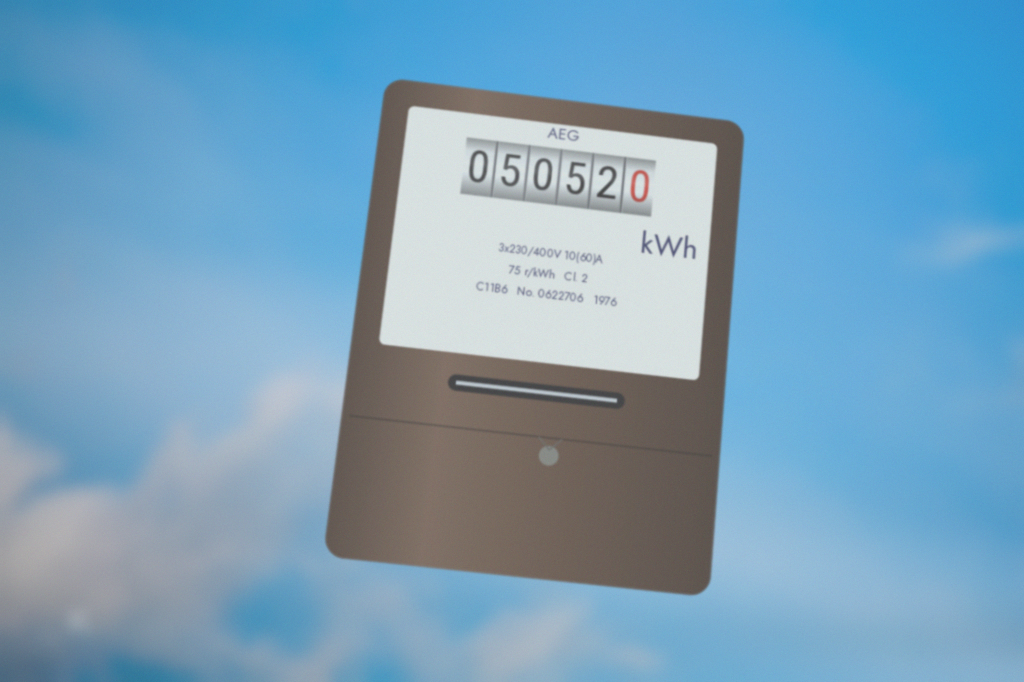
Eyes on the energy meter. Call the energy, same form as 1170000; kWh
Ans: 5052.0; kWh
